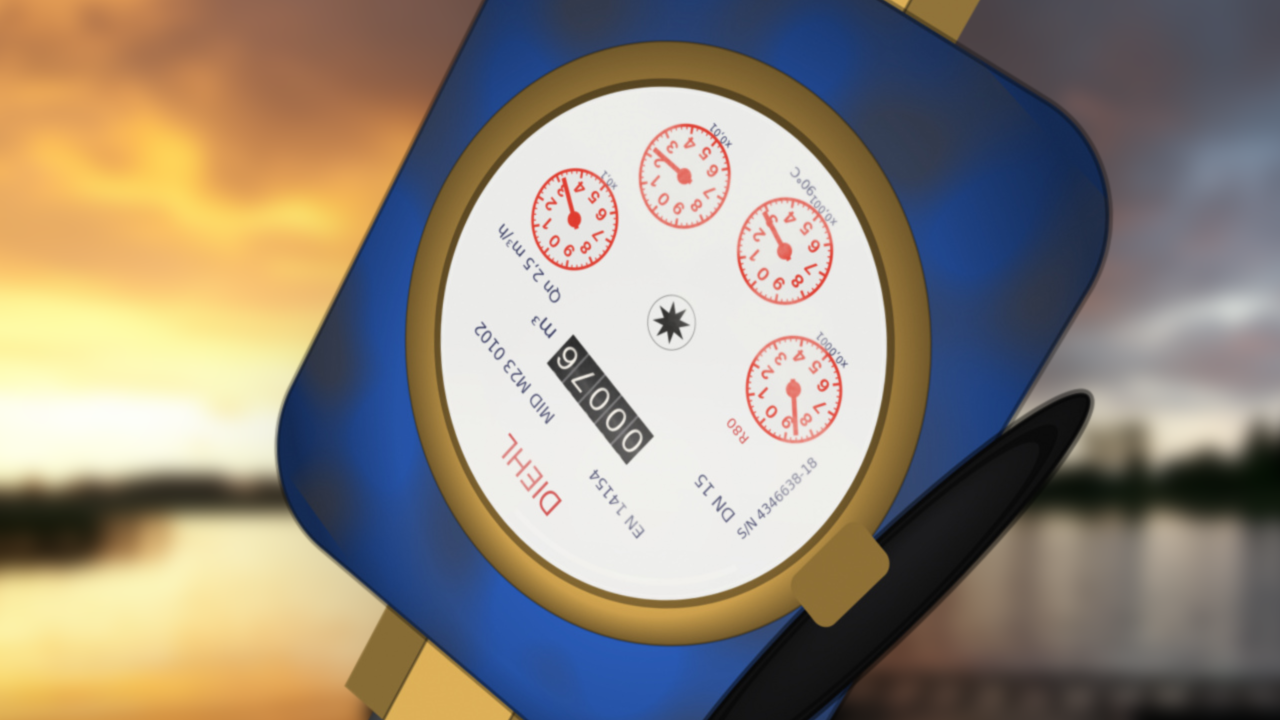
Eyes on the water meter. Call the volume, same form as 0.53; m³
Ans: 76.3228; m³
